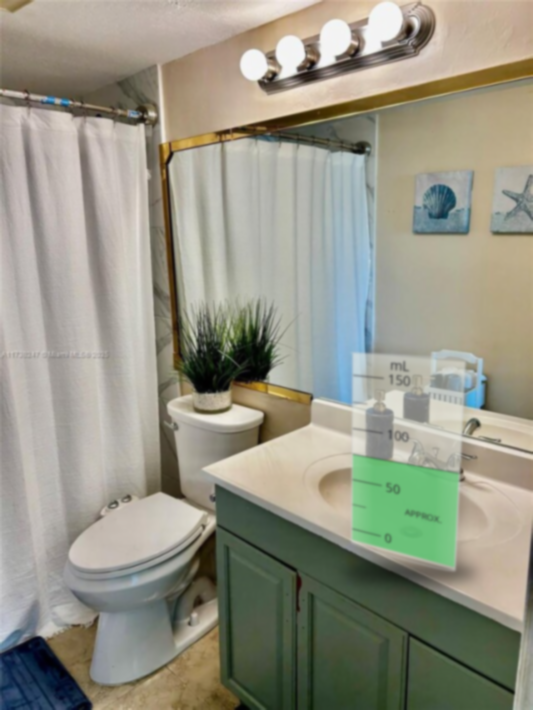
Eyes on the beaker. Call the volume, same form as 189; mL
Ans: 75; mL
